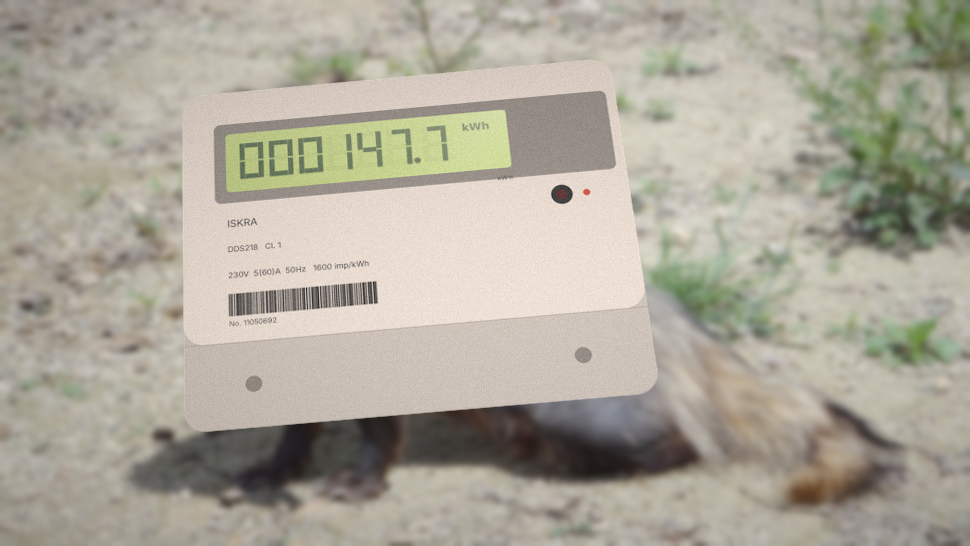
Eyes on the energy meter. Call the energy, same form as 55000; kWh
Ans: 147.7; kWh
